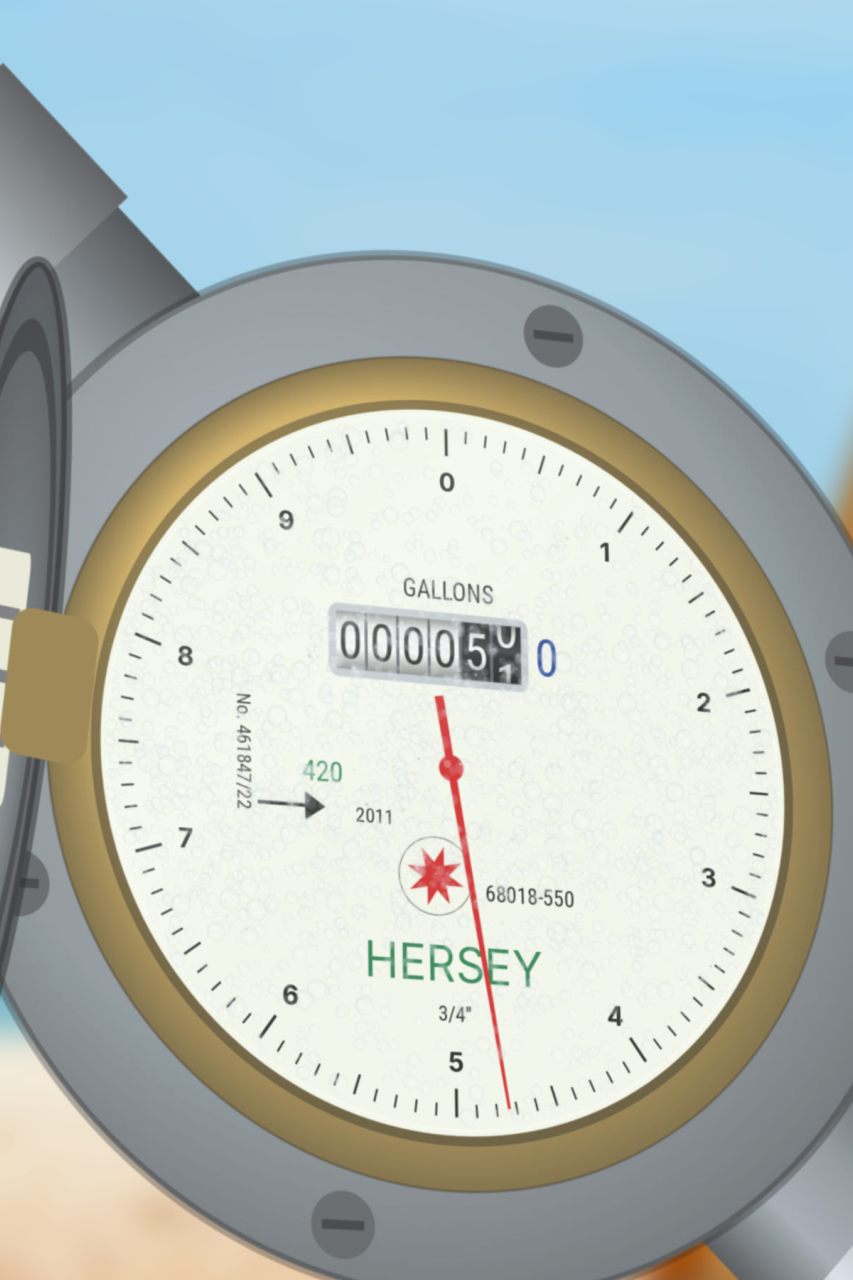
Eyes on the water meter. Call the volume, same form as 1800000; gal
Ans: 504.7; gal
